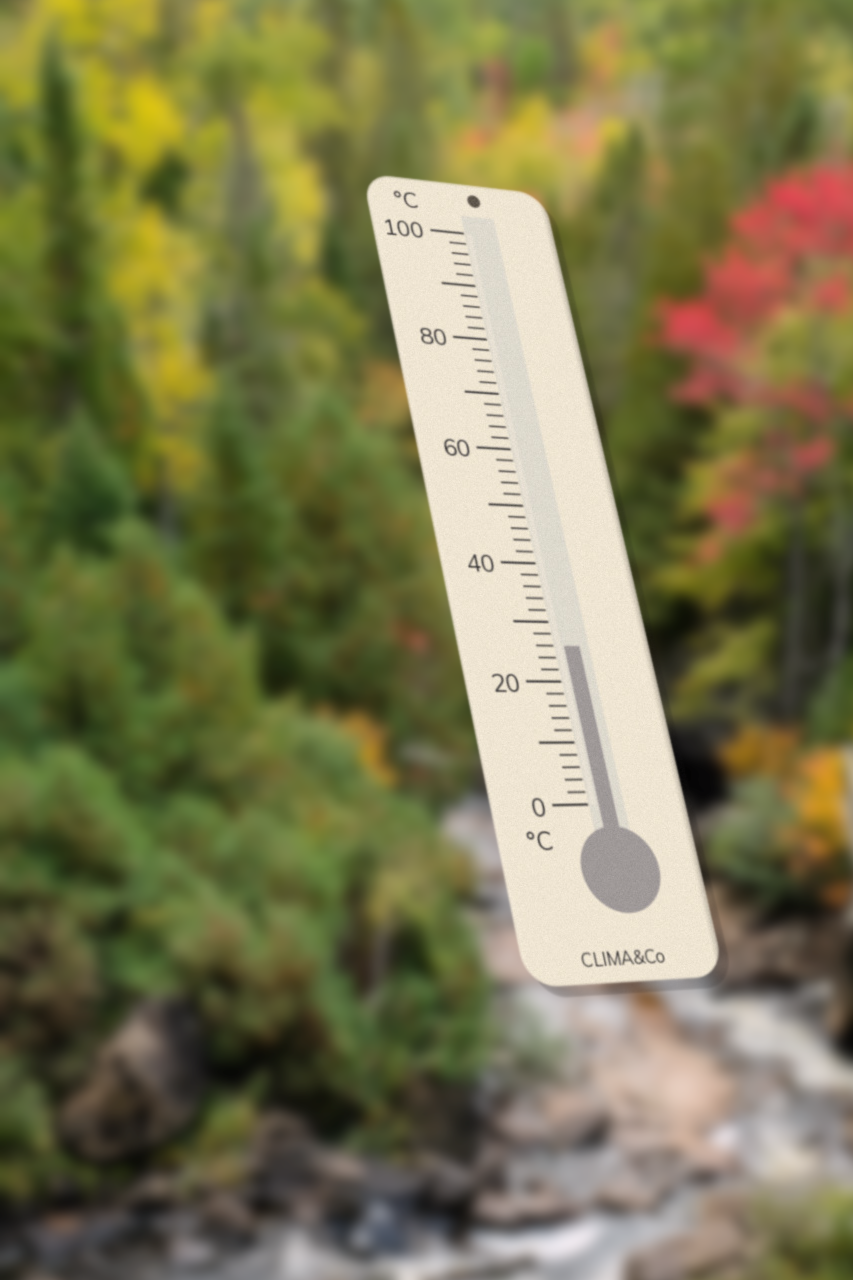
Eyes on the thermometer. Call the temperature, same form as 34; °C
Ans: 26; °C
